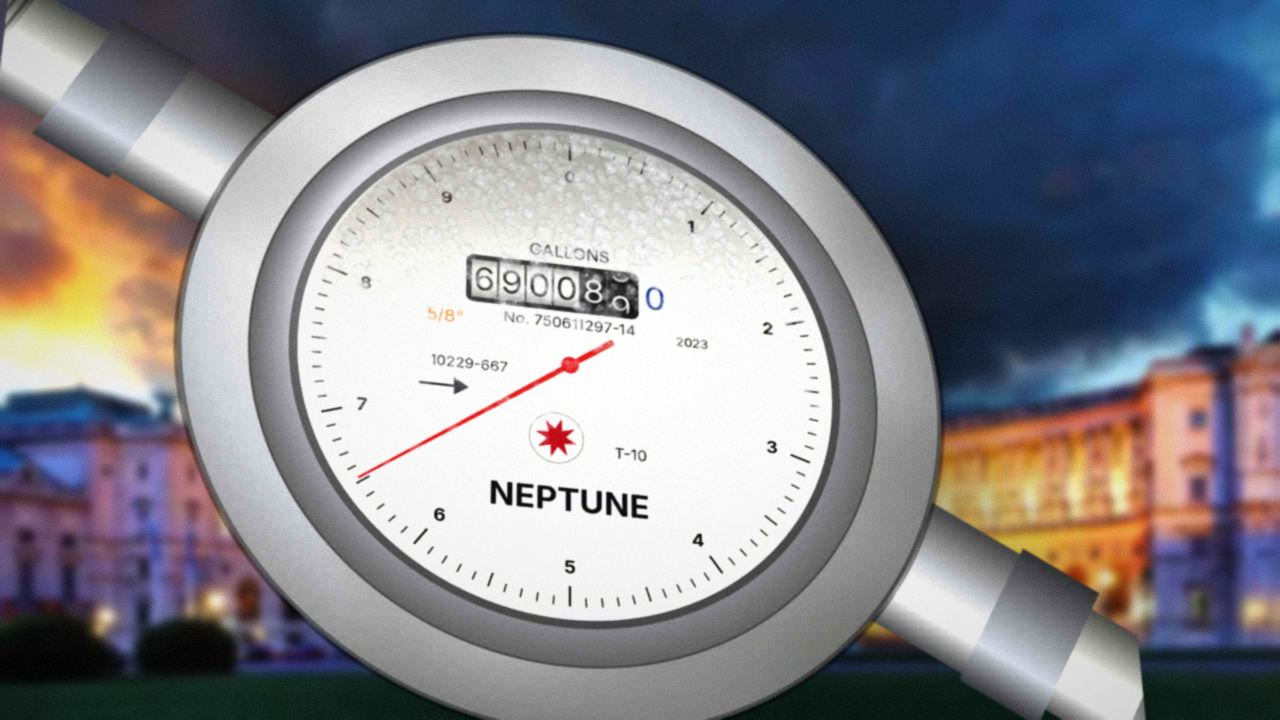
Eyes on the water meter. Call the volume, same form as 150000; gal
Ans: 6900886.5; gal
